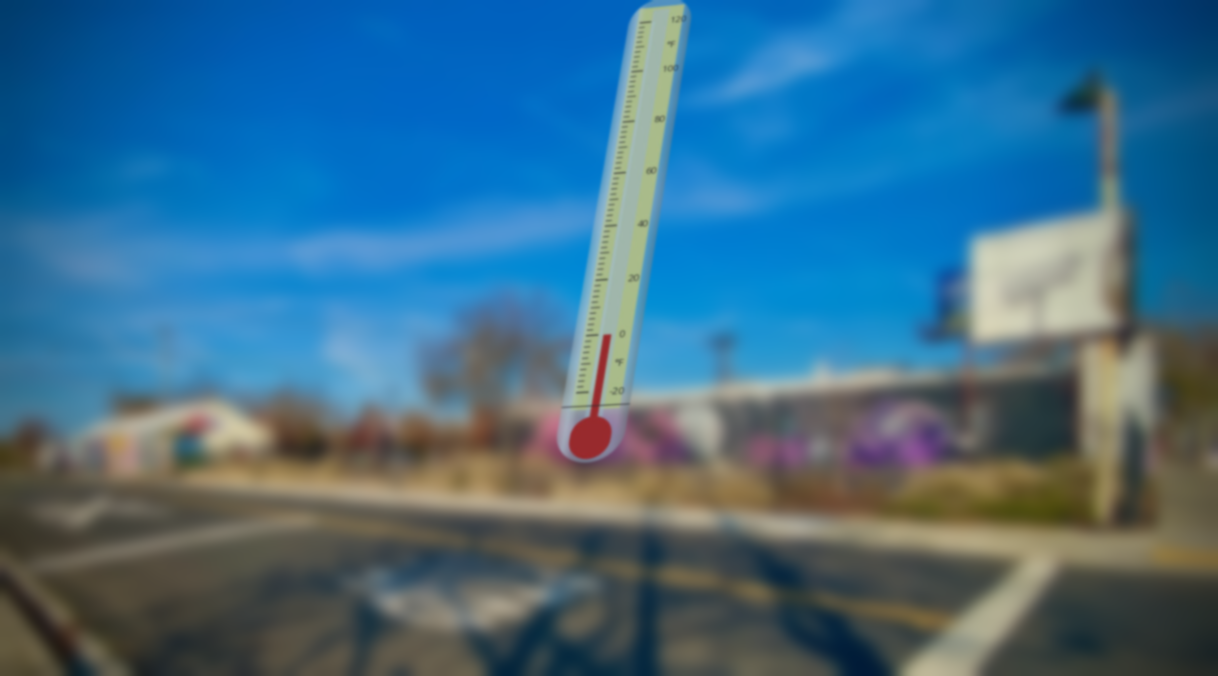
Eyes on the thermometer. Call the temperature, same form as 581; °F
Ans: 0; °F
